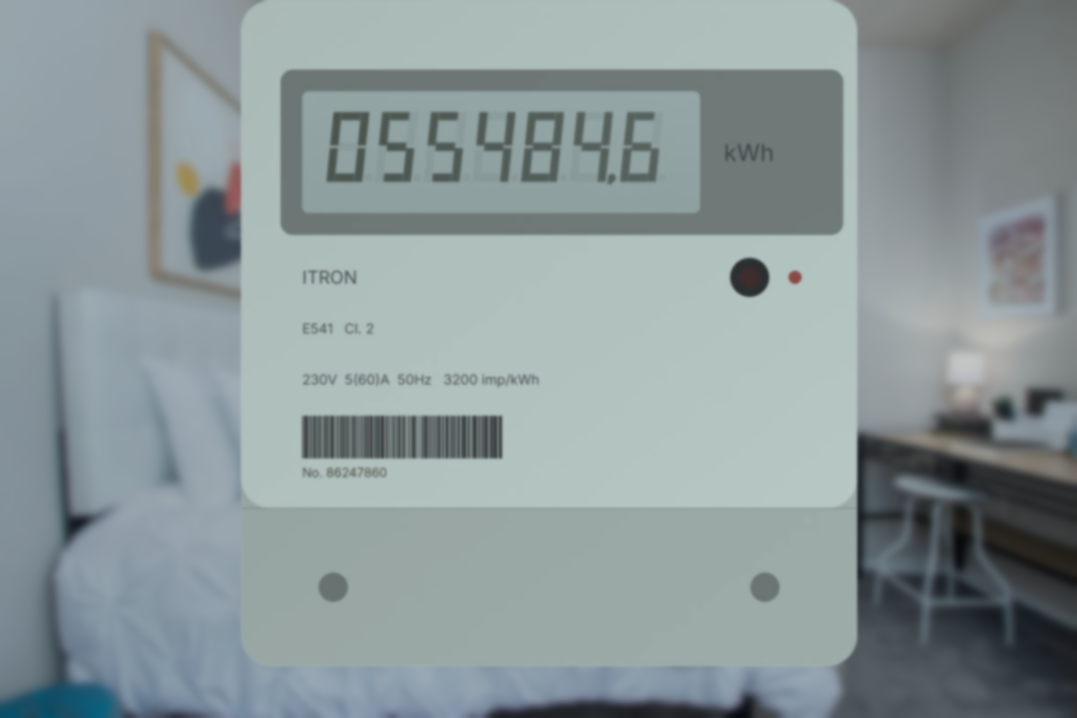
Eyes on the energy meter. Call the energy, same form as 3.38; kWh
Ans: 55484.6; kWh
